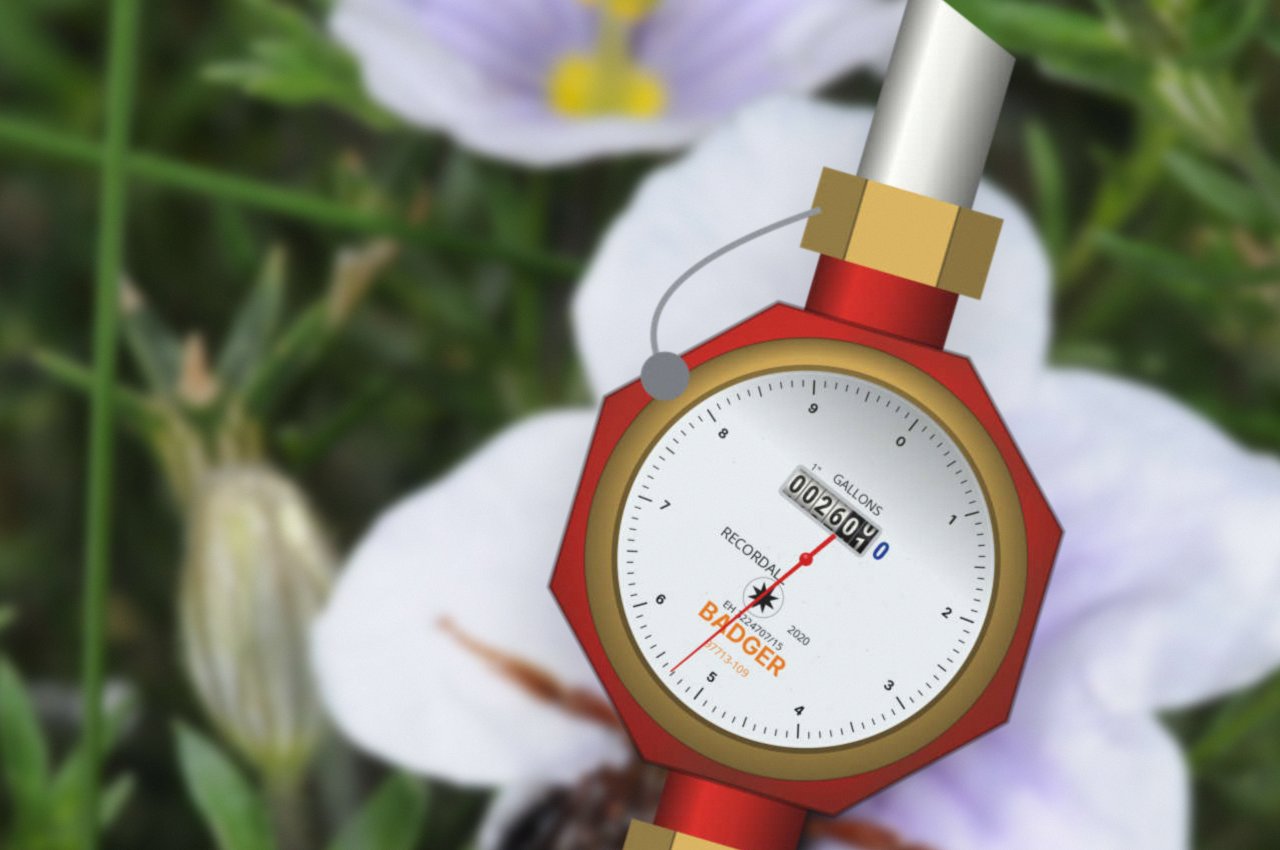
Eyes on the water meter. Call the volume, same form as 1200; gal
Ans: 26005.3; gal
